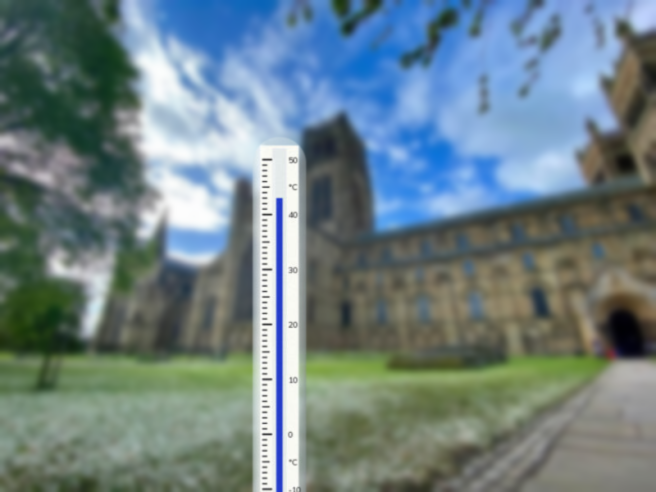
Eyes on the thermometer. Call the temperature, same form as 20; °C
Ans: 43; °C
